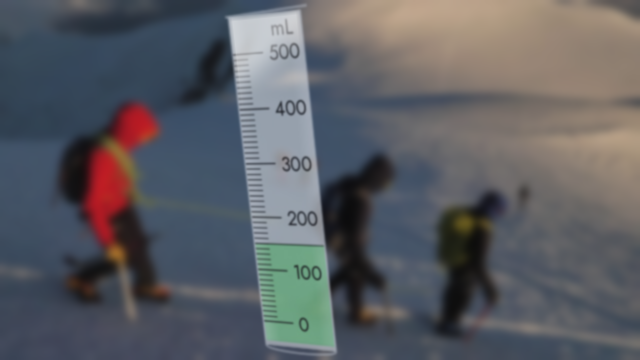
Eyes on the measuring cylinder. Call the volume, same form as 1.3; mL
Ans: 150; mL
